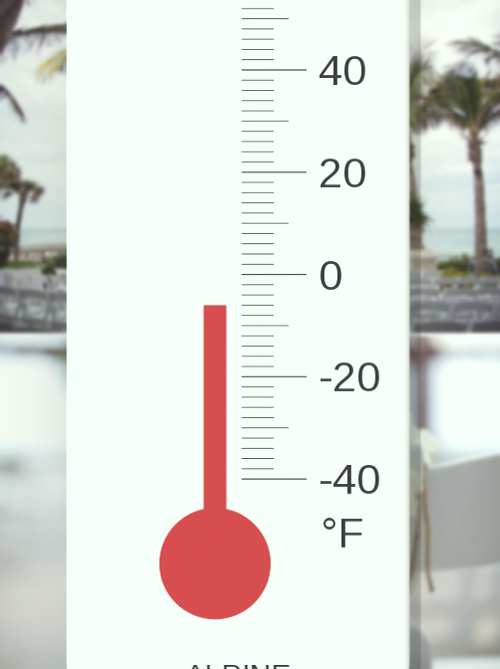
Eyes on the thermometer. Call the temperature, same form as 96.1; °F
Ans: -6; °F
